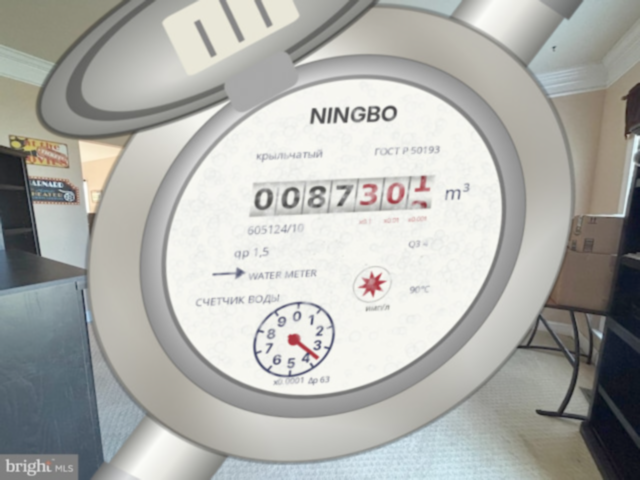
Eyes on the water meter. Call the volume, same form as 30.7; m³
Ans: 87.3013; m³
